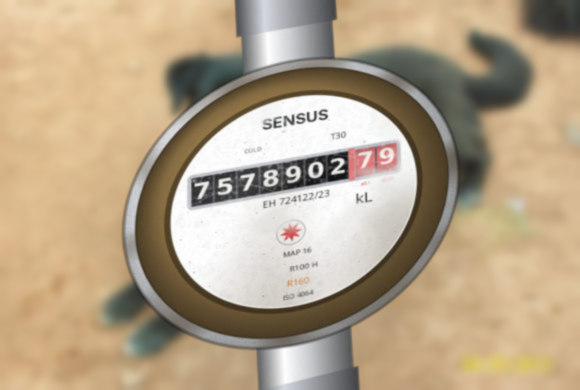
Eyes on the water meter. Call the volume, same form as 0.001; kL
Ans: 7578902.79; kL
